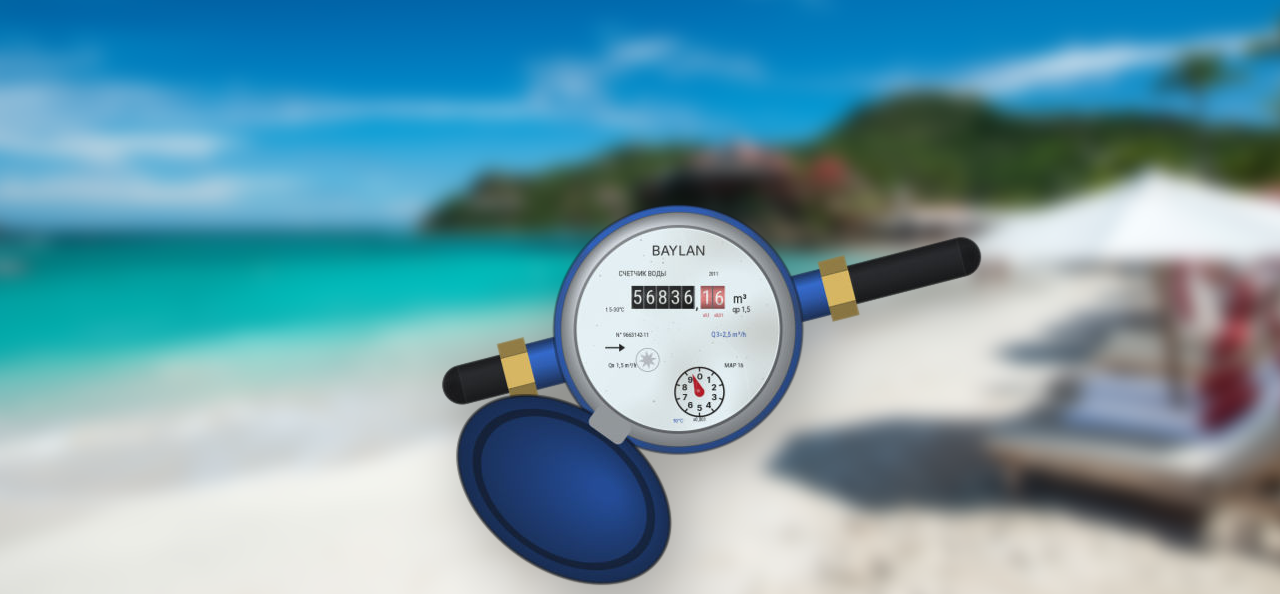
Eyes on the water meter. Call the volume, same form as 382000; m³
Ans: 56836.159; m³
